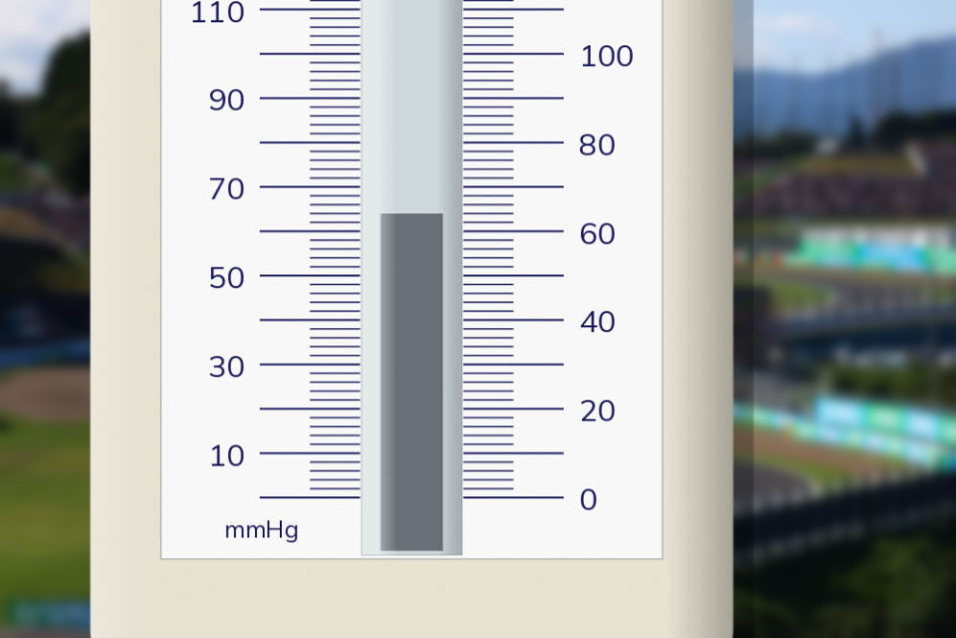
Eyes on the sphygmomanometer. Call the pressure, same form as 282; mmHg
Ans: 64; mmHg
